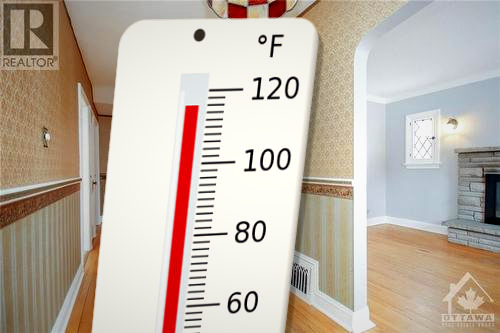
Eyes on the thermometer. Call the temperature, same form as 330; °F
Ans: 116; °F
